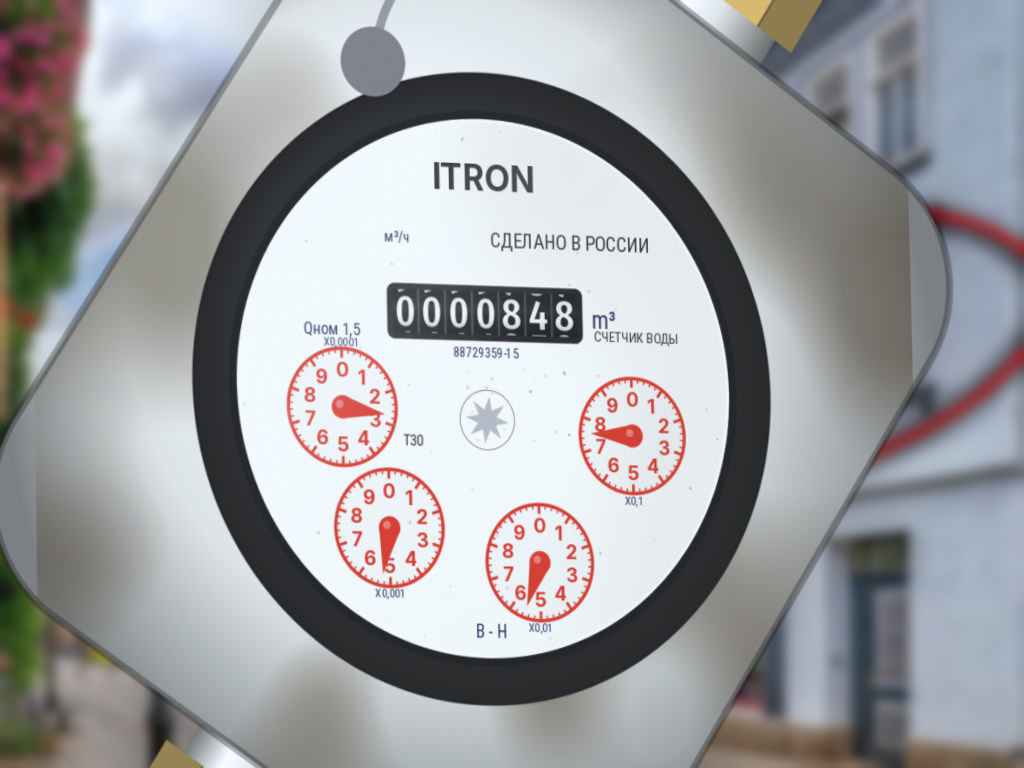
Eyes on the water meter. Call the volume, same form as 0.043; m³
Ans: 848.7552; m³
